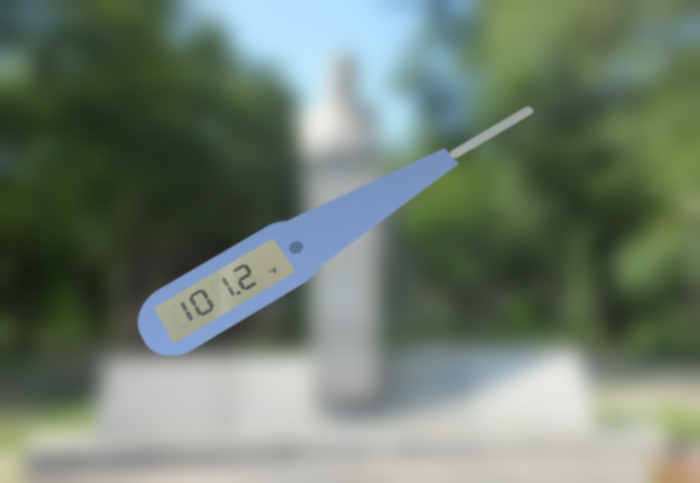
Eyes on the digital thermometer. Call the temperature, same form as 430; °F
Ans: 101.2; °F
